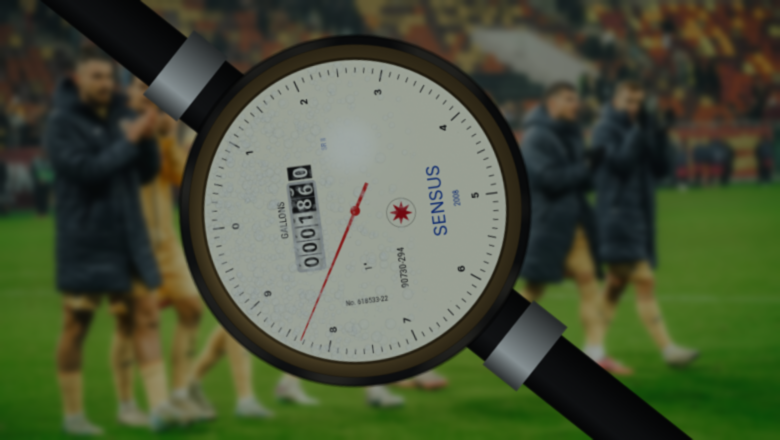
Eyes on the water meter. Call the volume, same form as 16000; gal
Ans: 1858.3; gal
